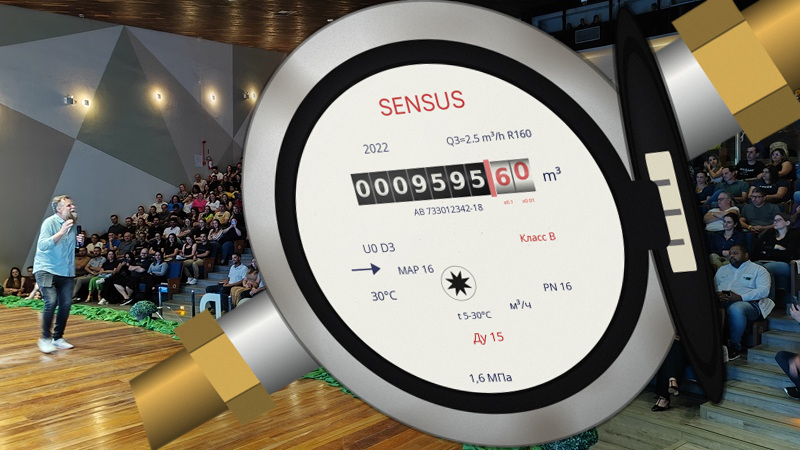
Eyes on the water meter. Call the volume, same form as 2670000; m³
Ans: 9595.60; m³
